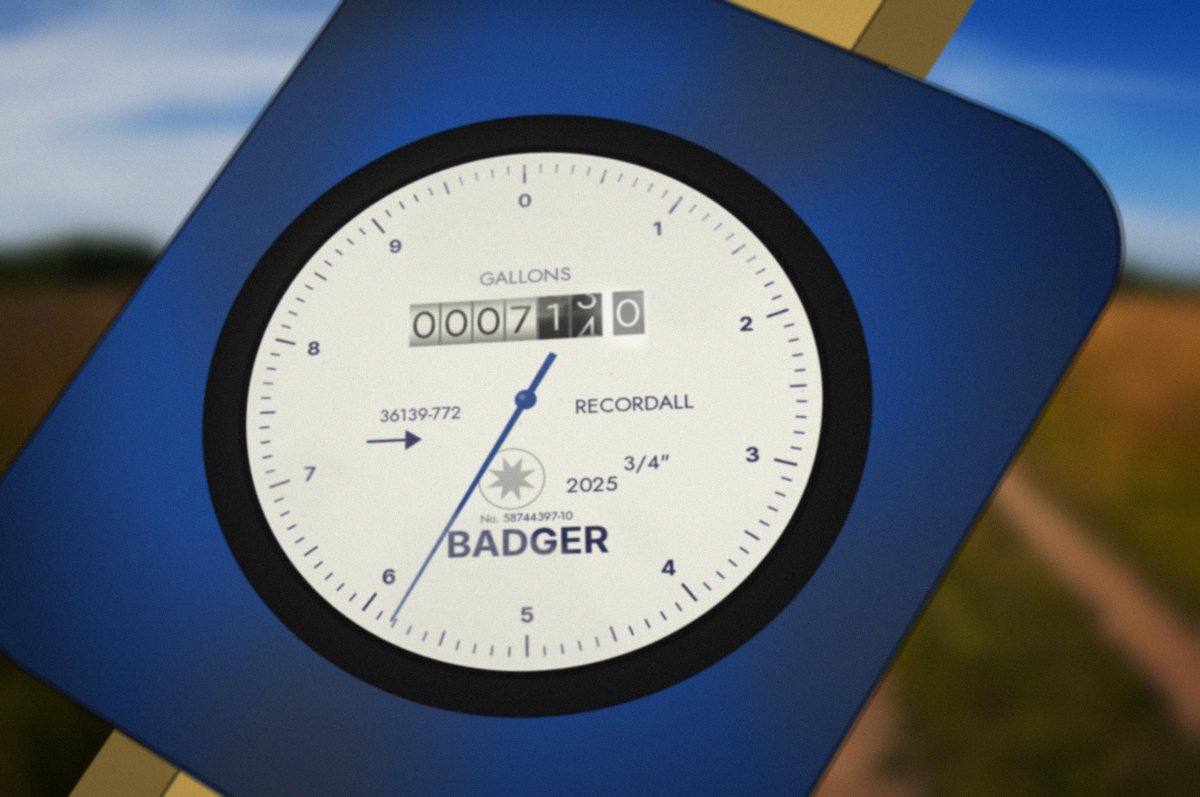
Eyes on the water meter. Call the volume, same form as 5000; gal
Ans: 7135.8; gal
